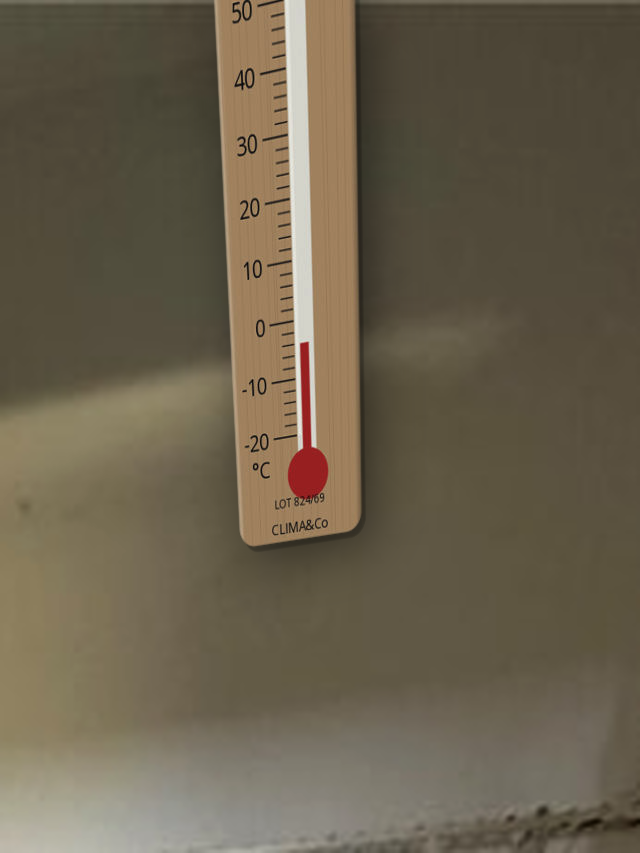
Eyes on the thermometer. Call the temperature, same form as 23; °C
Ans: -4; °C
